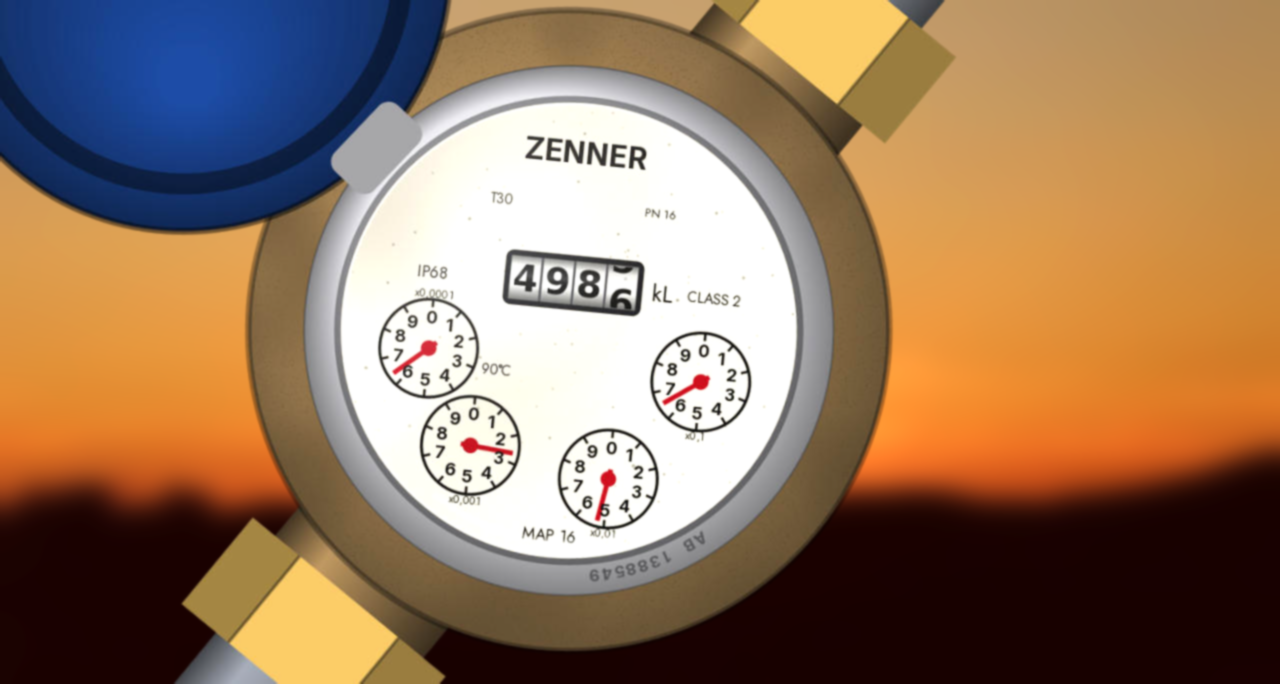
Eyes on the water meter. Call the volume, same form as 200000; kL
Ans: 4985.6526; kL
